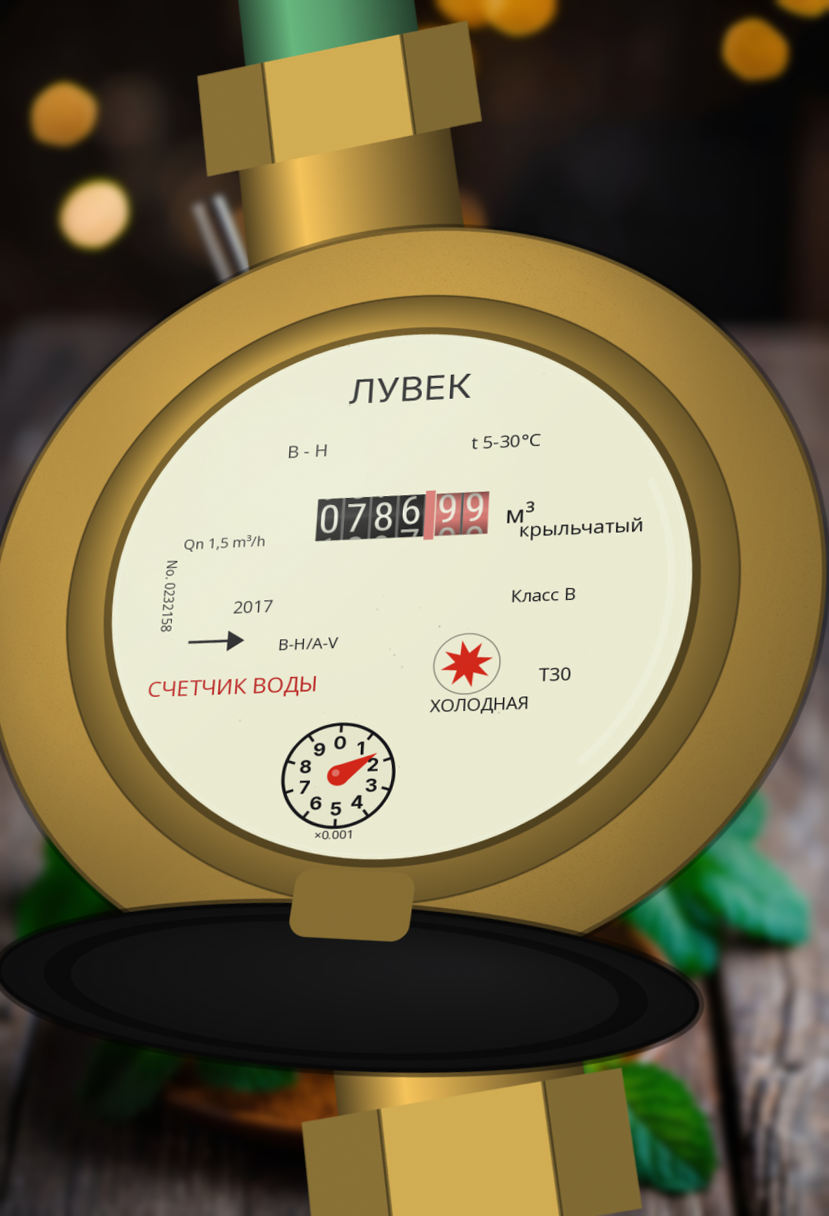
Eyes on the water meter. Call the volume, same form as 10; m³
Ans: 786.991; m³
